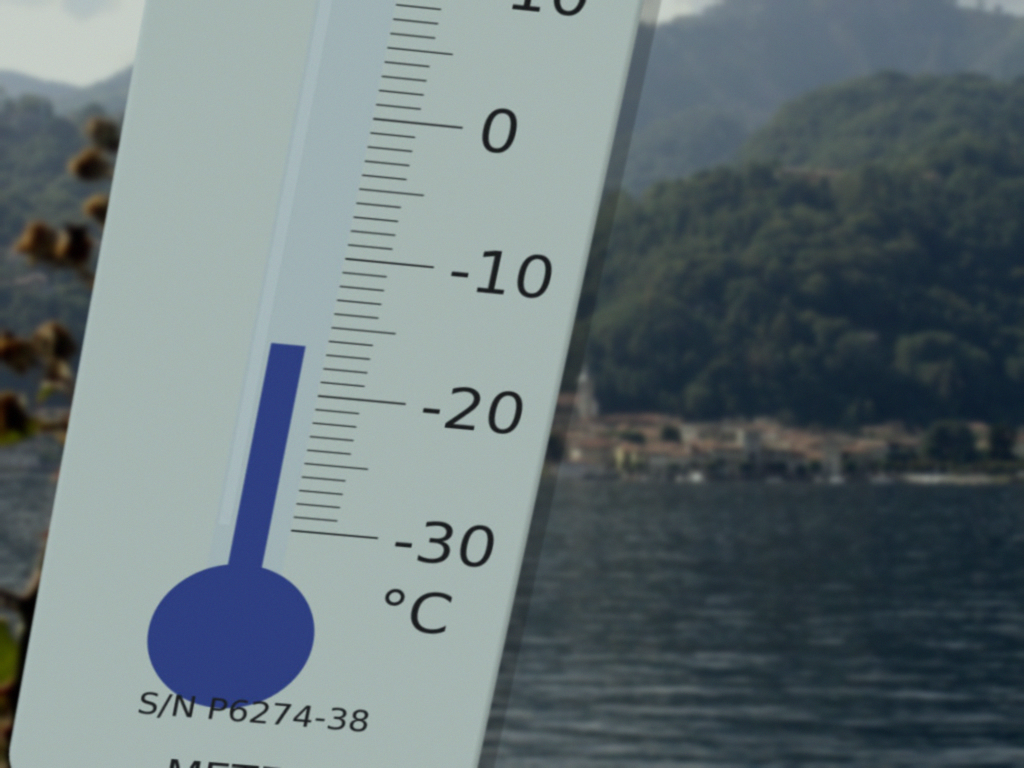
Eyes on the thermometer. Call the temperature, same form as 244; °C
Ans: -16.5; °C
